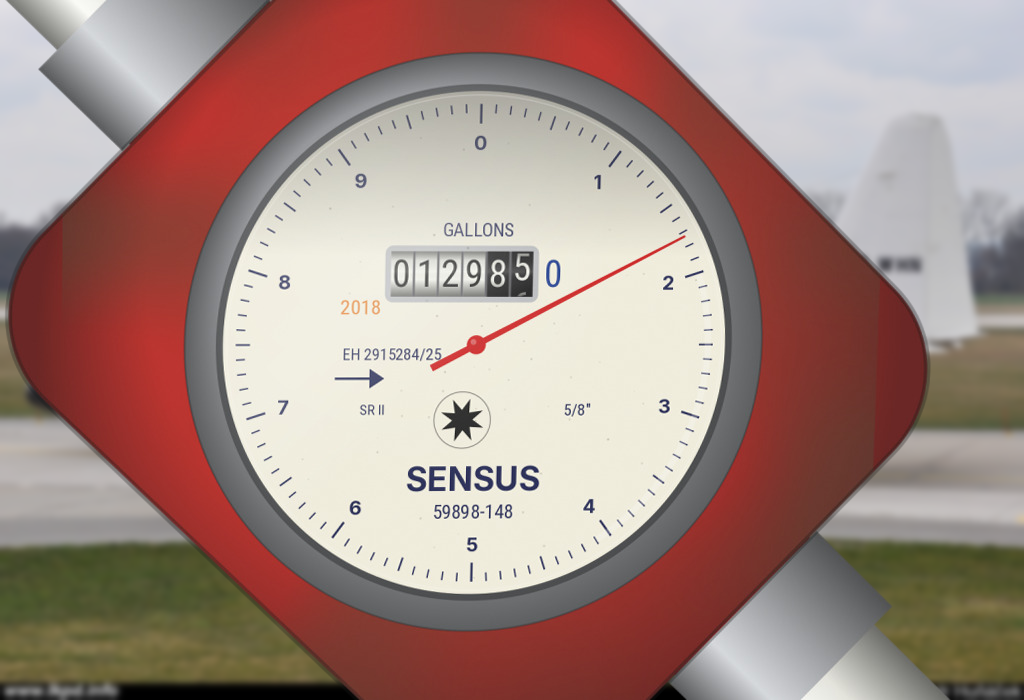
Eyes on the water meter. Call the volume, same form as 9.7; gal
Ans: 129851.7; gal
